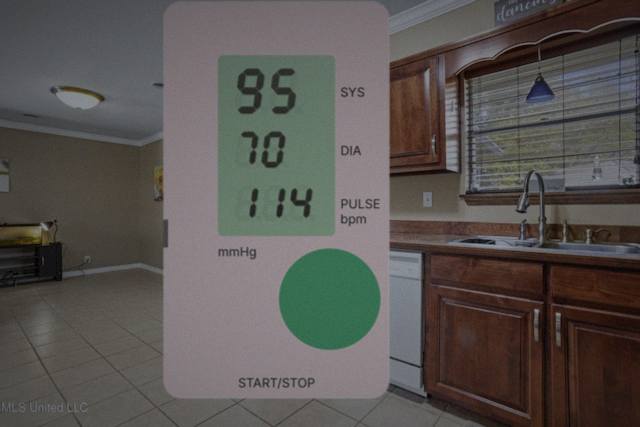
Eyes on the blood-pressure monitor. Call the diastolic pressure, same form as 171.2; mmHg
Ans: 70; mmHg
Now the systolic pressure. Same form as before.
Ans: 95; mmHg
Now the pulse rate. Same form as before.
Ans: 114; bpm
